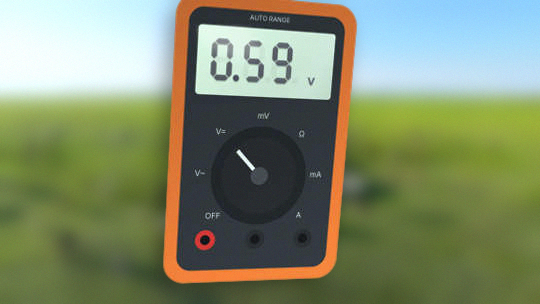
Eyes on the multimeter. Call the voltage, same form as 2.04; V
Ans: 0.59; V
